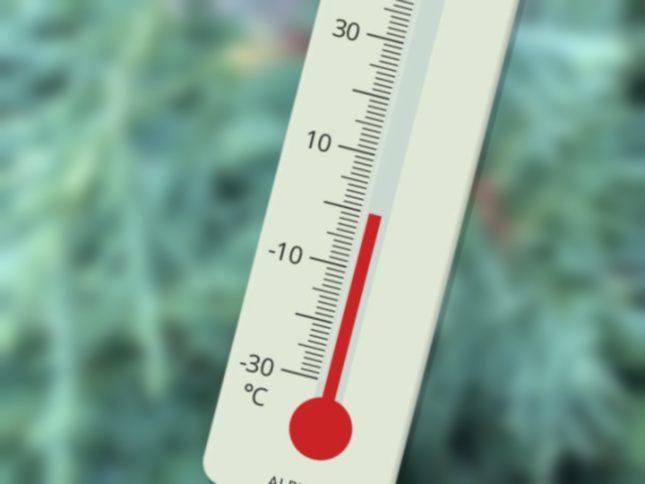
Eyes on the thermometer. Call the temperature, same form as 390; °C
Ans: 0; °C
